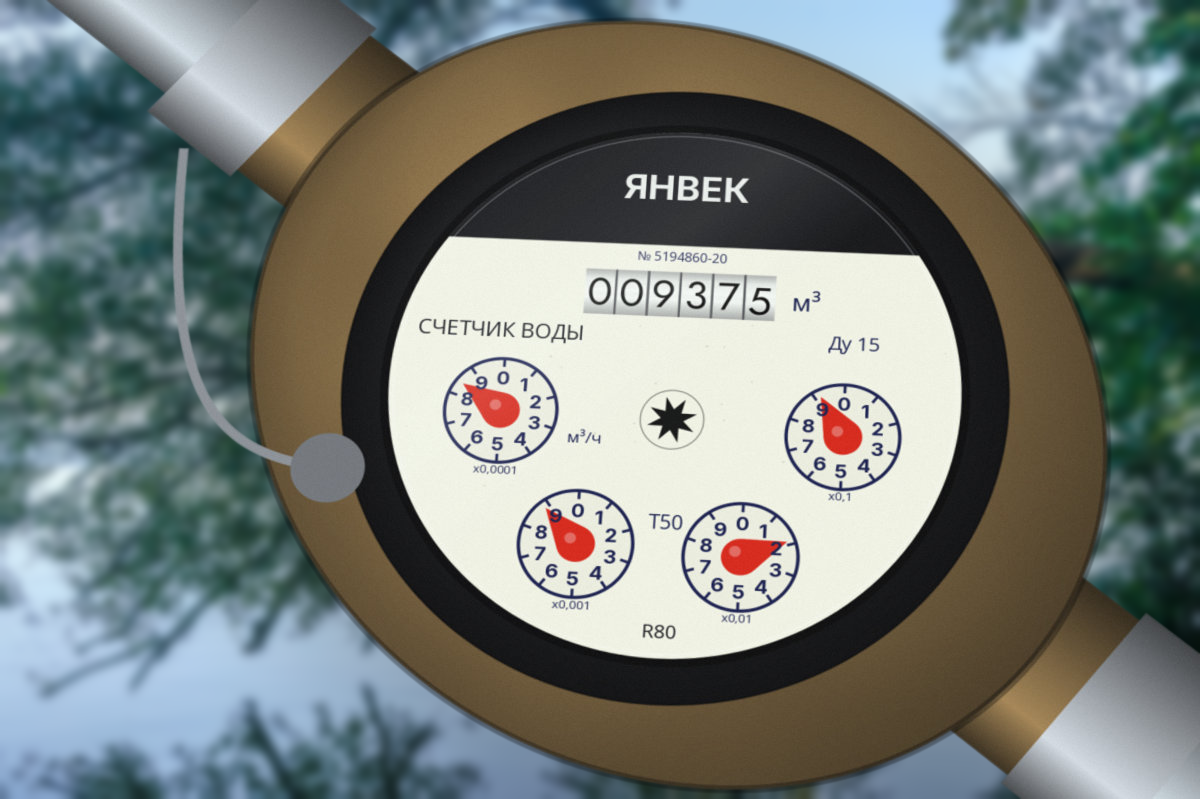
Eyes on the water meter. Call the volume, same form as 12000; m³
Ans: 9374.9188; m³
